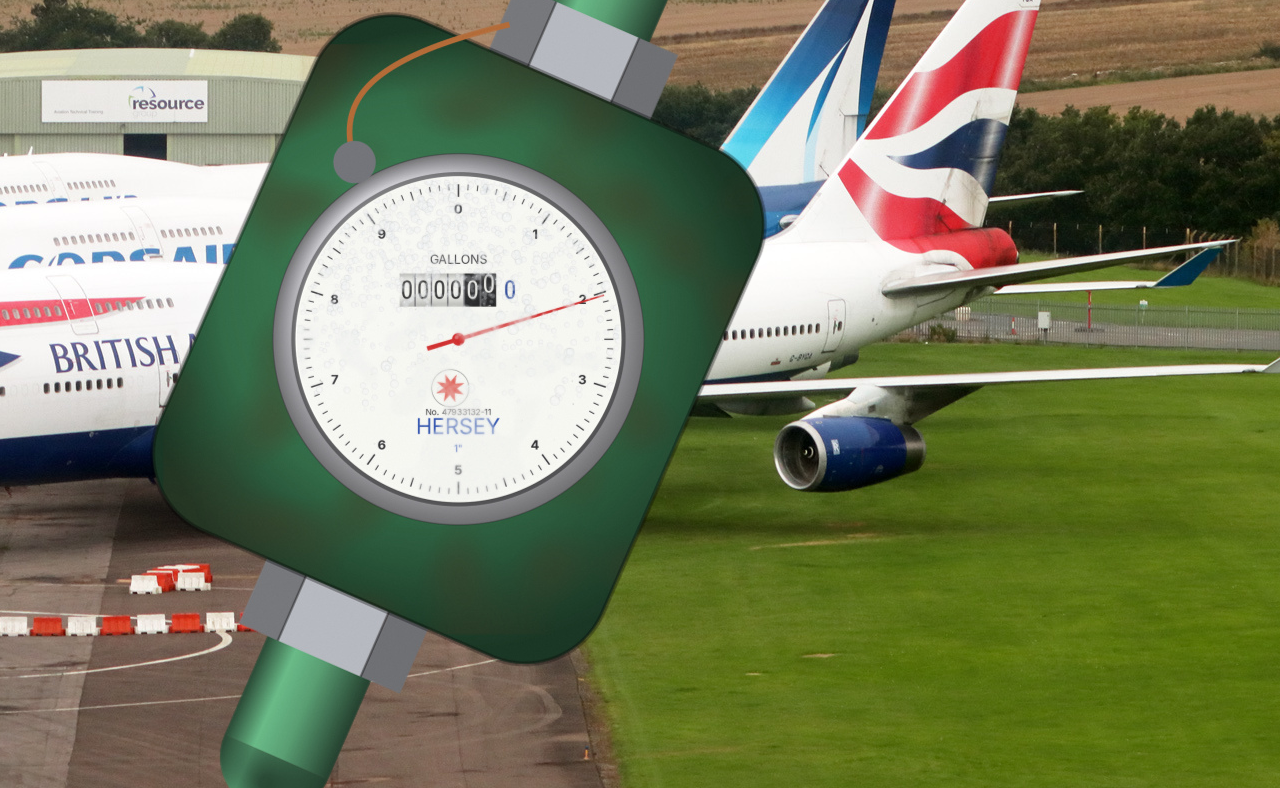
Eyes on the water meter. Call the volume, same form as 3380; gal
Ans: 2.0; gal
